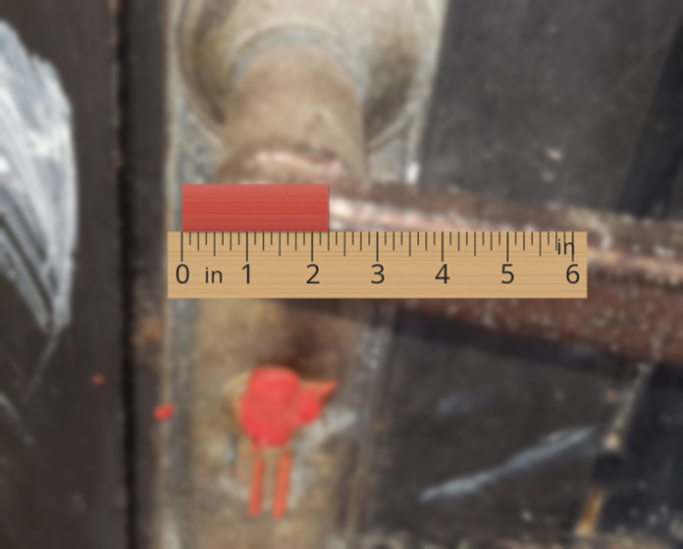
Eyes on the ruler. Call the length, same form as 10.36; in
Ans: 2.25; in
